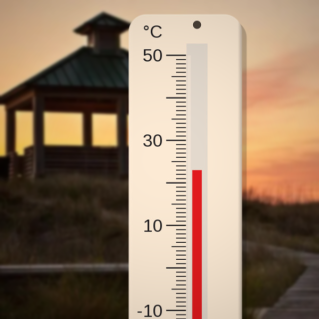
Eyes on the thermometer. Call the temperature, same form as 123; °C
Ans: 23; °C
